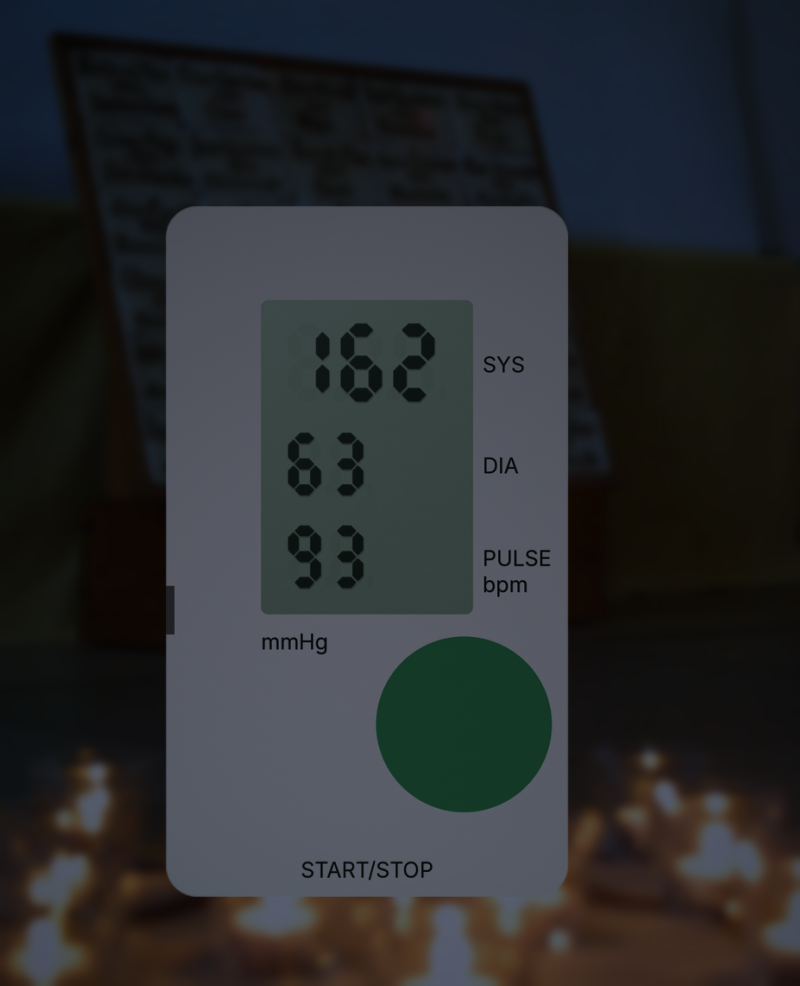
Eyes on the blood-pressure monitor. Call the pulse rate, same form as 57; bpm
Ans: 93; bpm
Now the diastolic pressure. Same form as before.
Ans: 63; mmHg
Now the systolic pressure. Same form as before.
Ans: 162; mmHg
